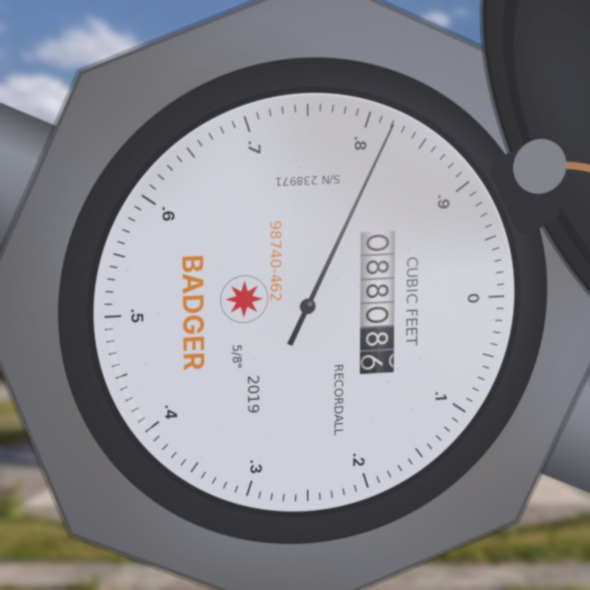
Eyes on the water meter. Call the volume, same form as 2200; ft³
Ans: 88085.82; ft³
